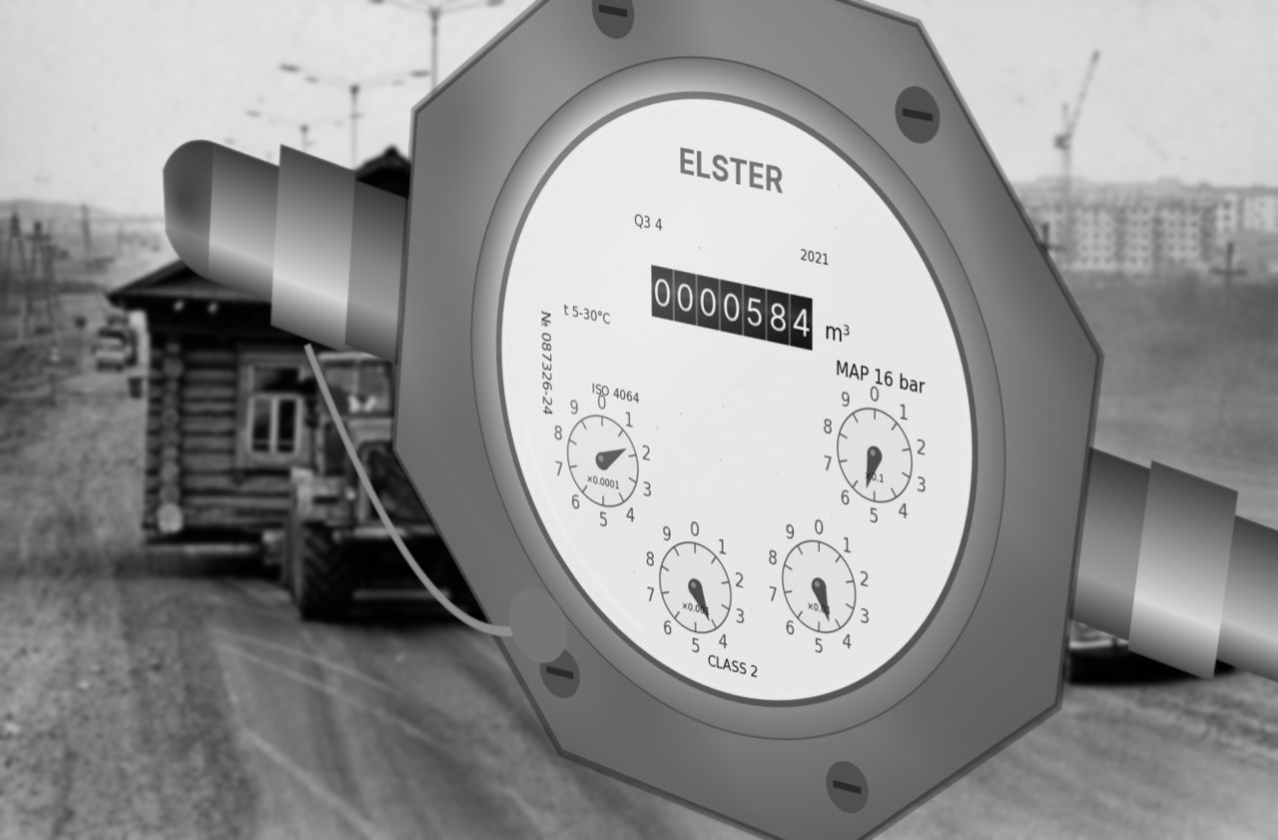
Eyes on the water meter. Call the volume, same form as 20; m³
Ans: 584.5441; m³
